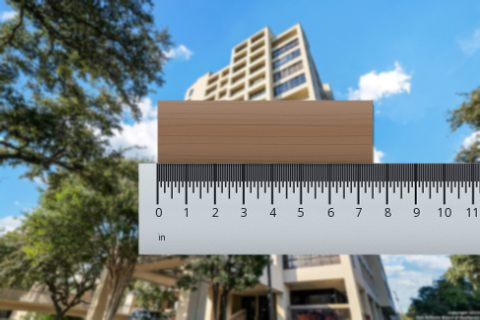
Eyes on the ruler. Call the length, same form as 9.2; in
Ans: 7.5; in
